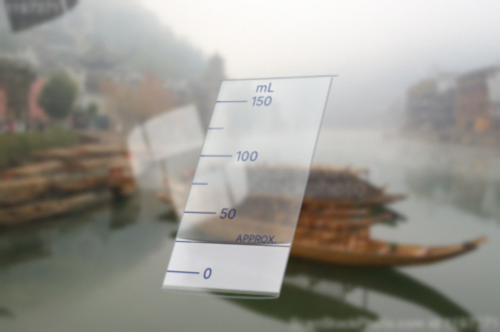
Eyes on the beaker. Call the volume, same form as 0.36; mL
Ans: 25; mL
